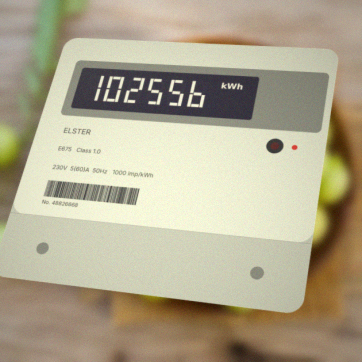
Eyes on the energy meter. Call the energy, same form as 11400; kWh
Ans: 102556; kWh
